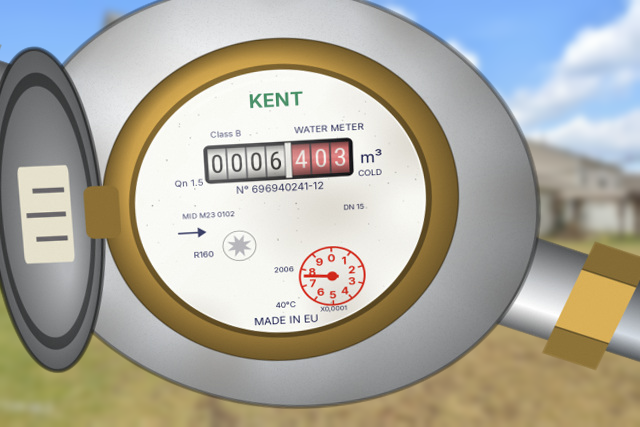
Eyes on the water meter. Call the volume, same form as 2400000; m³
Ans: 6.4037; m³
